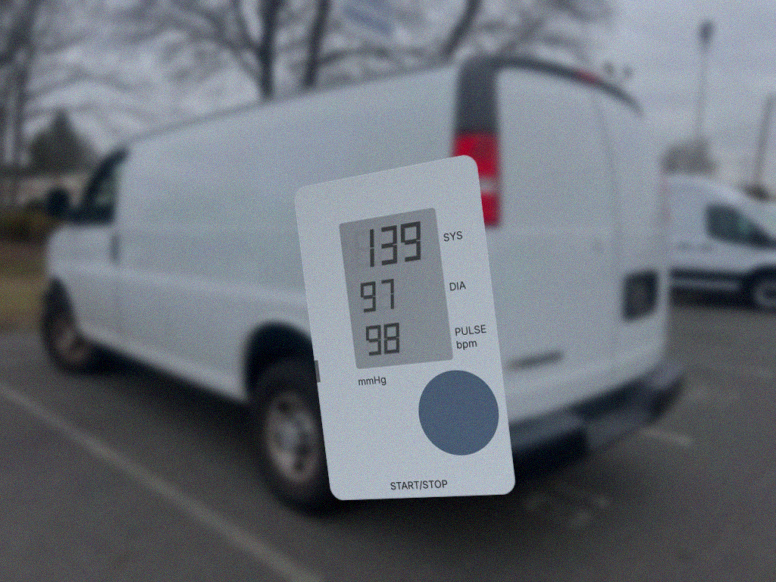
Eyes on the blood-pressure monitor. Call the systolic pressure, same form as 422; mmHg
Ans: 139; mmHg
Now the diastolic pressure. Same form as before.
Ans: 97; mmHg
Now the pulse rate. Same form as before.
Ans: 98; bpm
